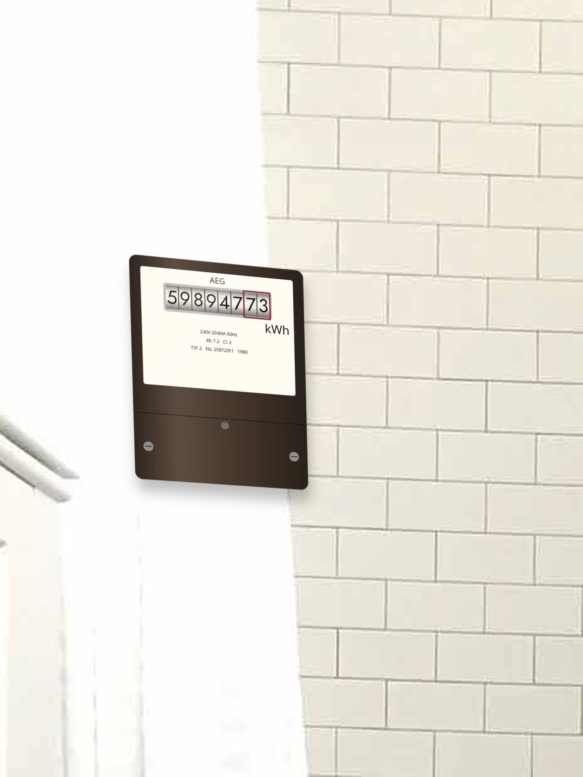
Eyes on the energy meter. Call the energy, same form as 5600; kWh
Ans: 598947.73; kWh
